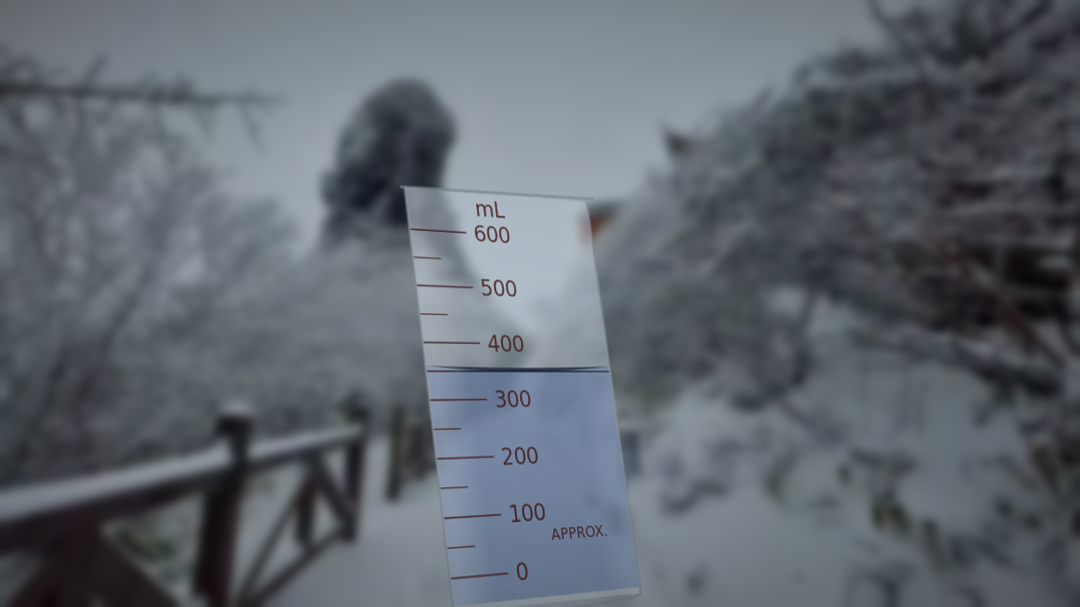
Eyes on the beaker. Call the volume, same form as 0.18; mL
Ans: 350; mL
